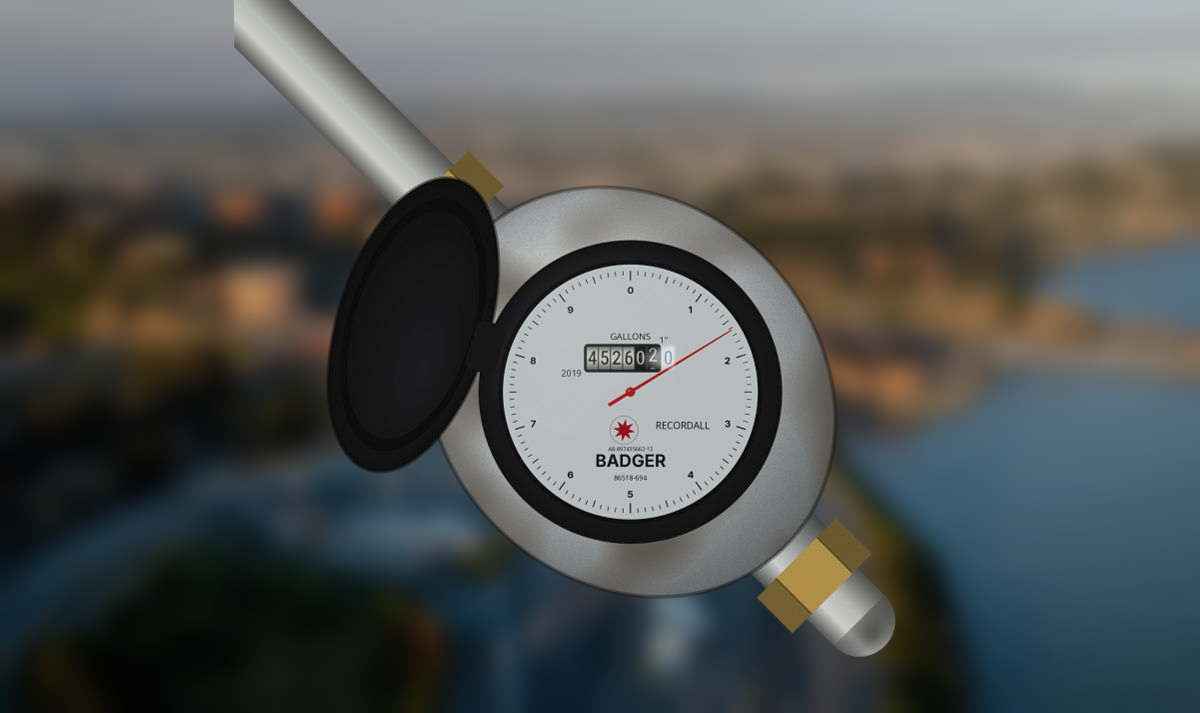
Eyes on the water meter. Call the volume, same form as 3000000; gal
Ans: 4526021.6; gal
